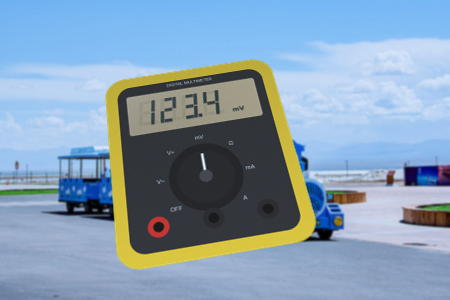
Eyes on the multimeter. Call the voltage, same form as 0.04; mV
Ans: 123.4; mV
